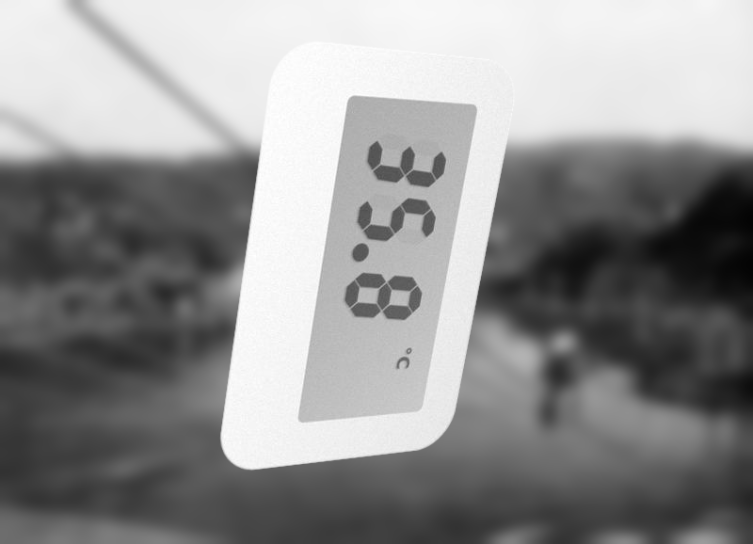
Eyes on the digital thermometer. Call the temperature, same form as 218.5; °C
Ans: 35.8; °C
